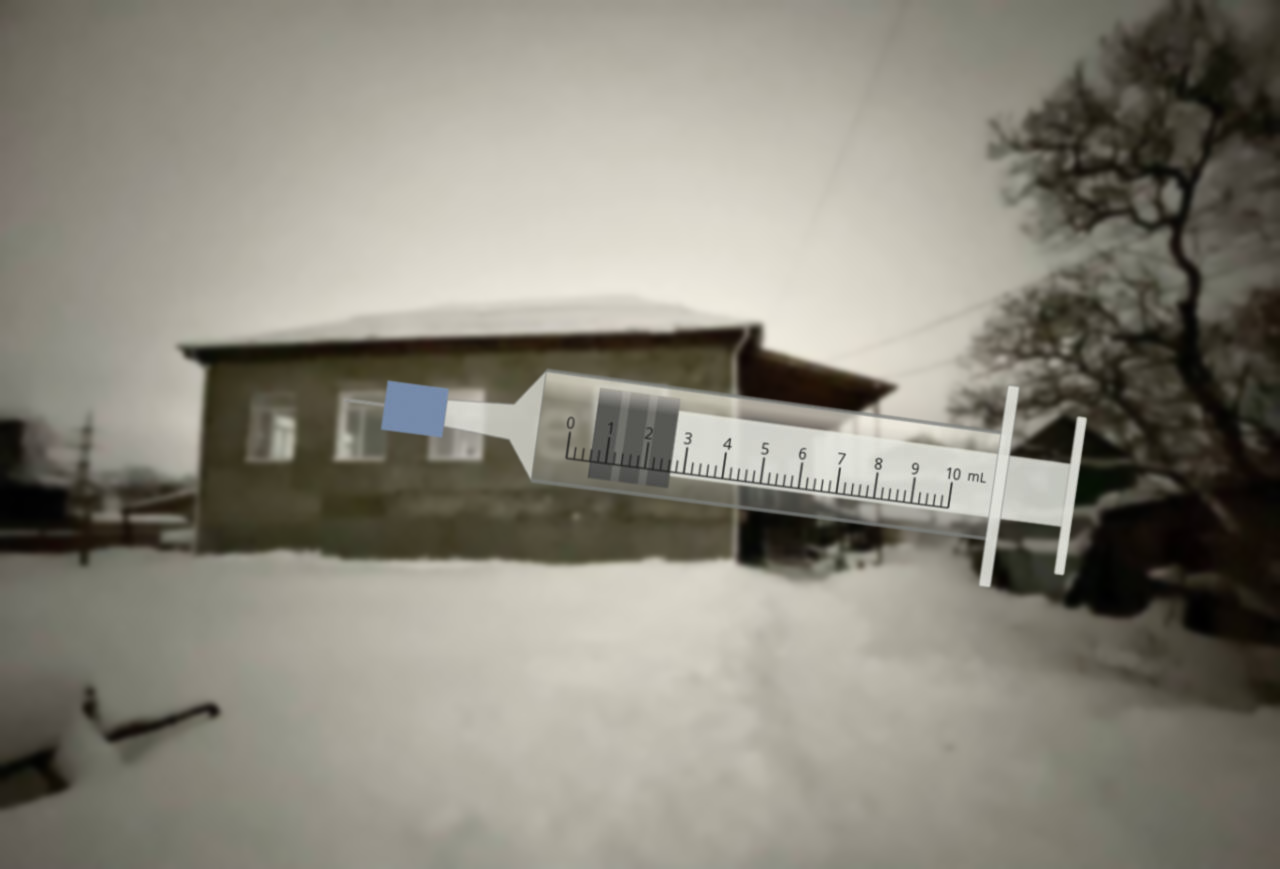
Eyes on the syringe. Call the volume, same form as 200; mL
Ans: 0.6; mL
